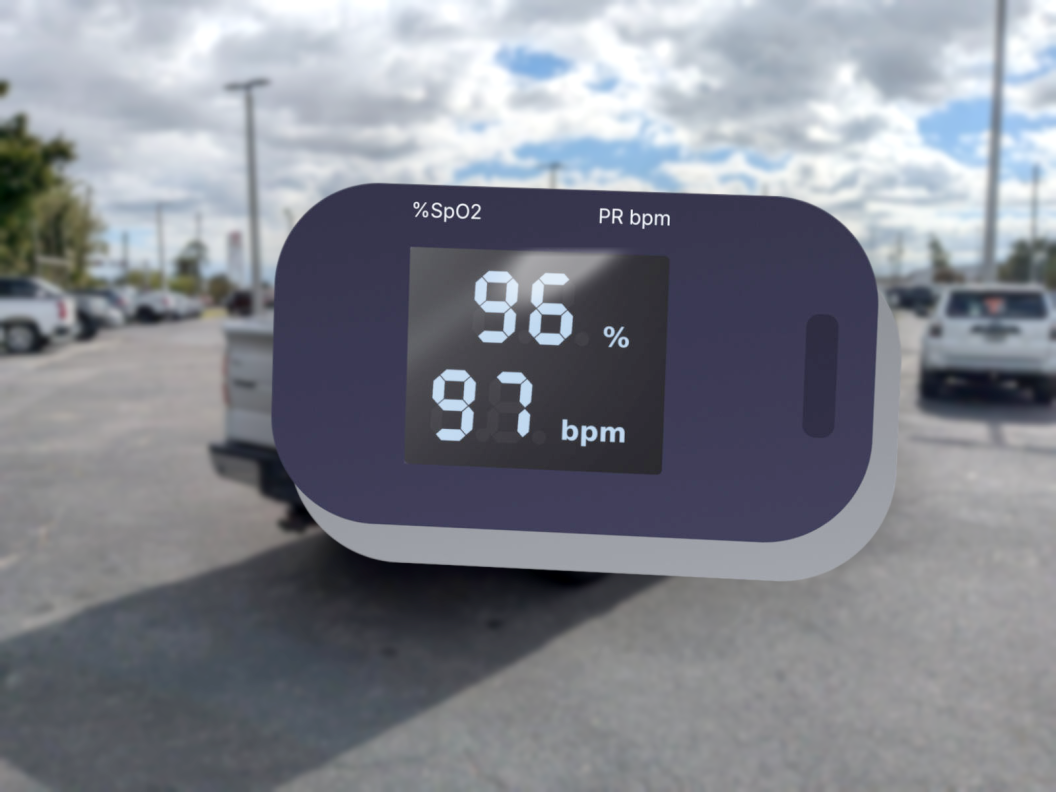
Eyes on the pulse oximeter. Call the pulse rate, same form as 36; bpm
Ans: 97; bpm
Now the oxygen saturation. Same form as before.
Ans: 96; %
